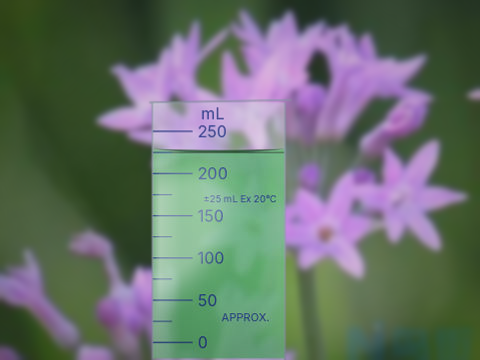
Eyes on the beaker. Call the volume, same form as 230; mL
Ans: 225; mL
